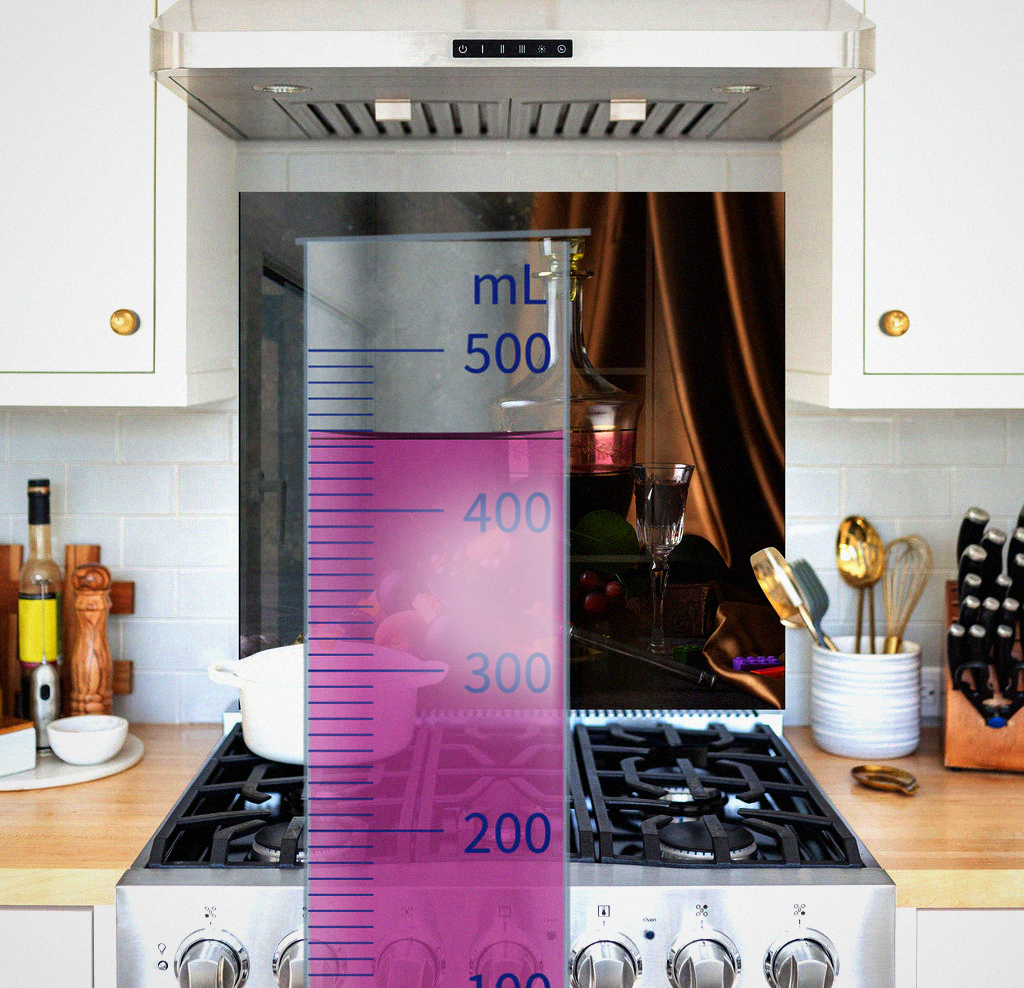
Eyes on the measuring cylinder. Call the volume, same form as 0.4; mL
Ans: 445; mL
